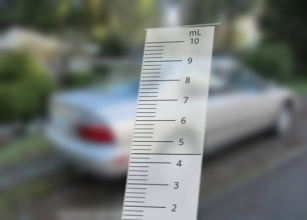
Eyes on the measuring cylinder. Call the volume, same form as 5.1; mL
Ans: 4.4; mL
